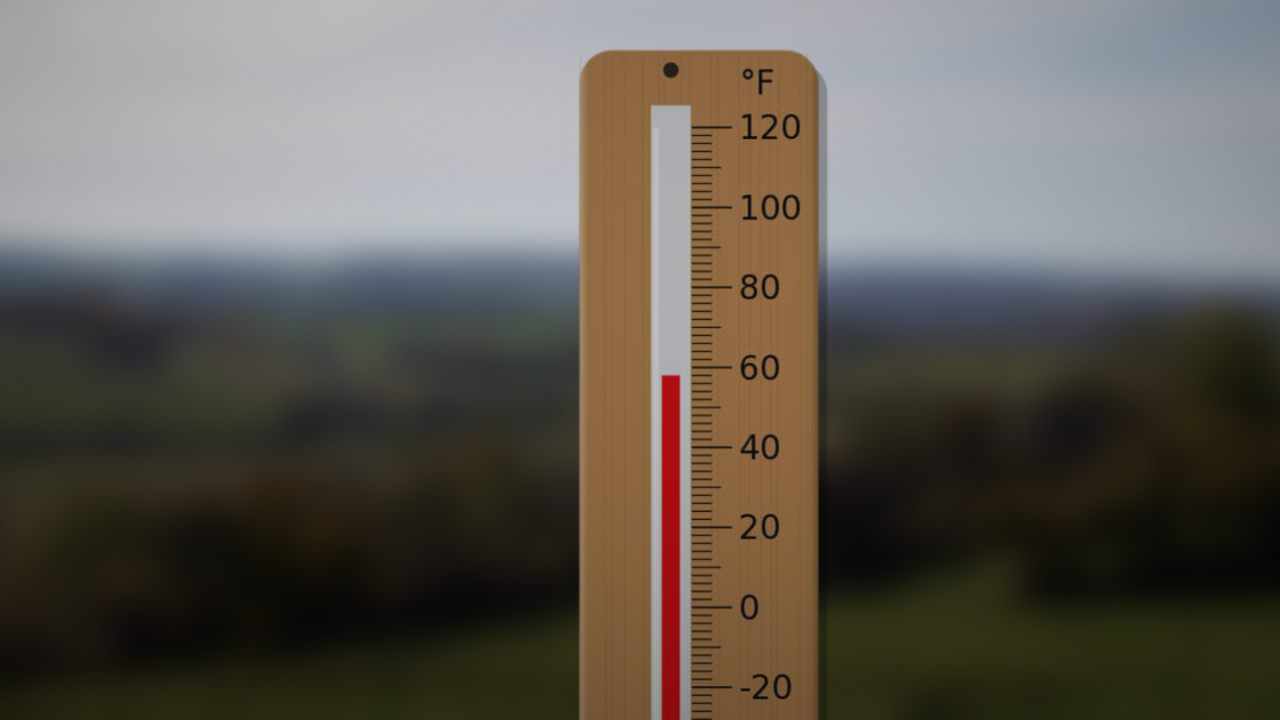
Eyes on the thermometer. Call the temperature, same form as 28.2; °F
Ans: 58; °F
